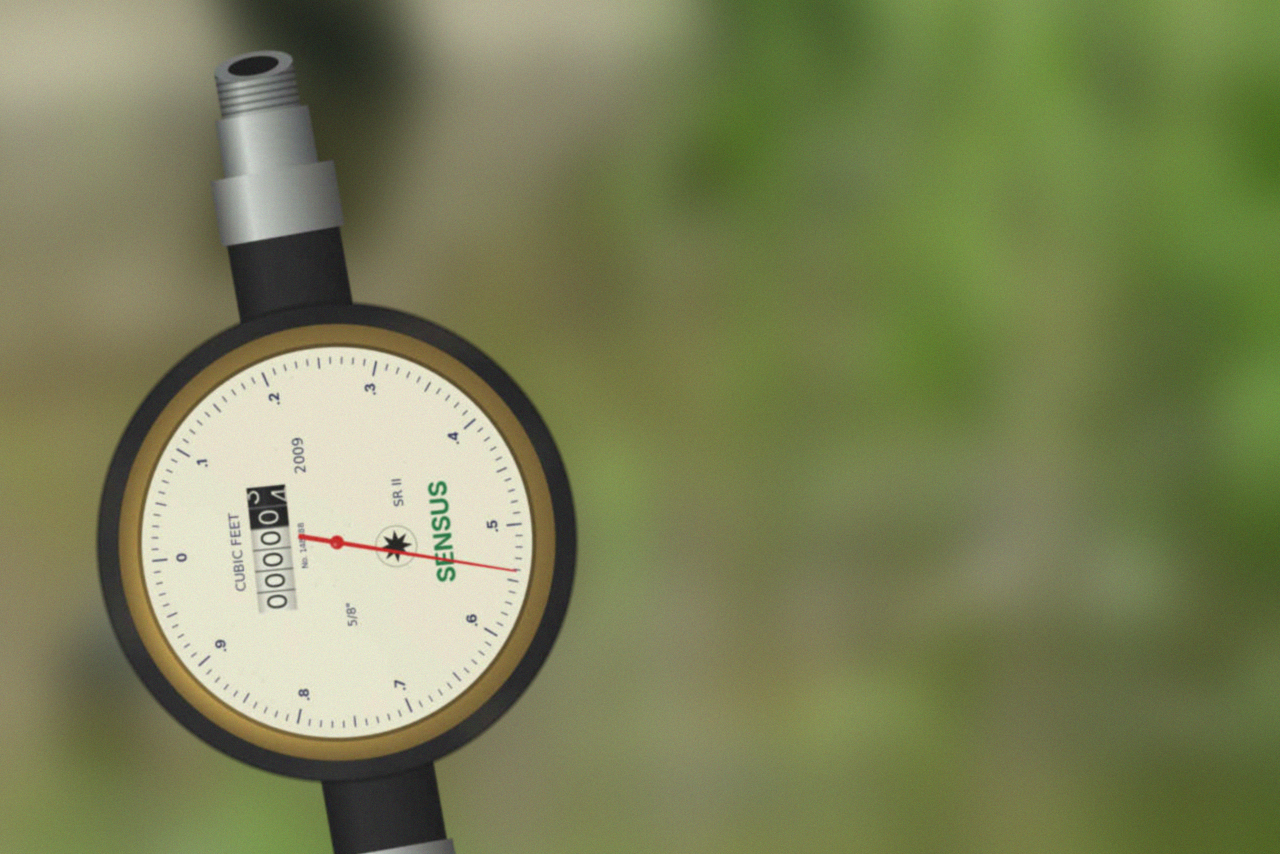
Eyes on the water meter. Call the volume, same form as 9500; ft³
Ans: 3.54; ft³
